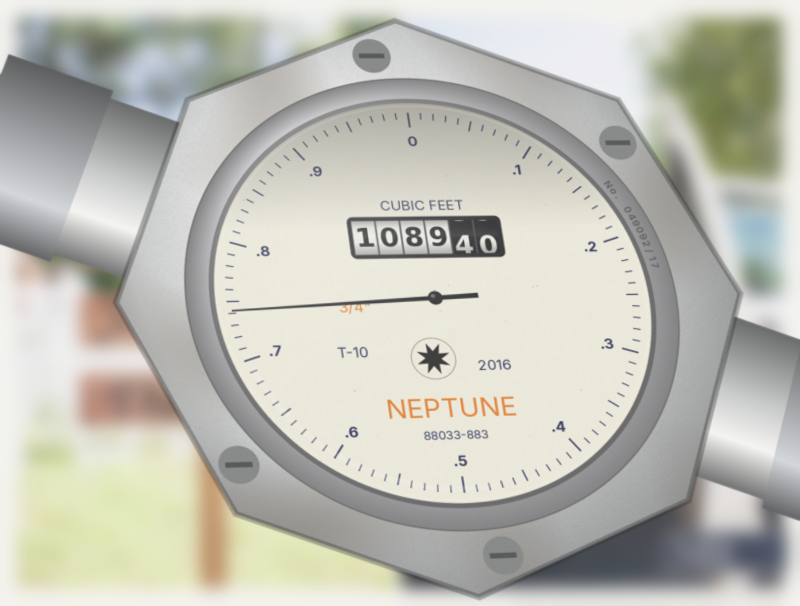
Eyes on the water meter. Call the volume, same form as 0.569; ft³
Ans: 108939.74; ft³
